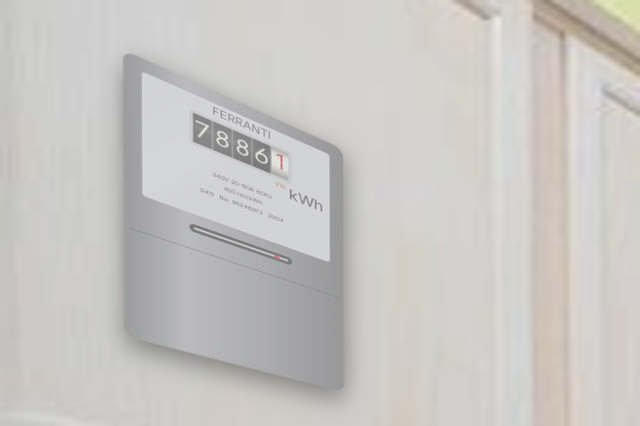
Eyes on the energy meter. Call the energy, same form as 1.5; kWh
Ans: 7886.1; kWh
